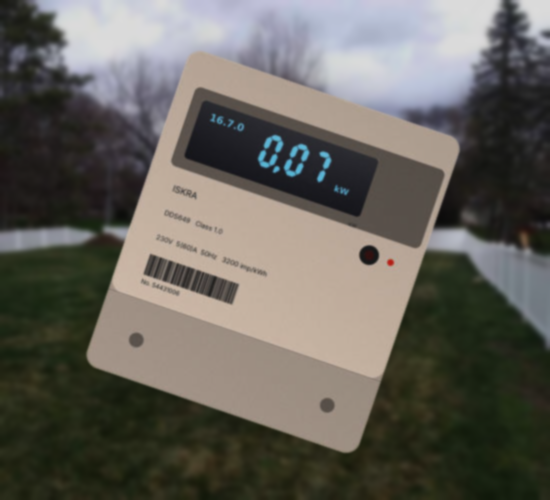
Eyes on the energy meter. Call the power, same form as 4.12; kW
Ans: 0.07; kW
